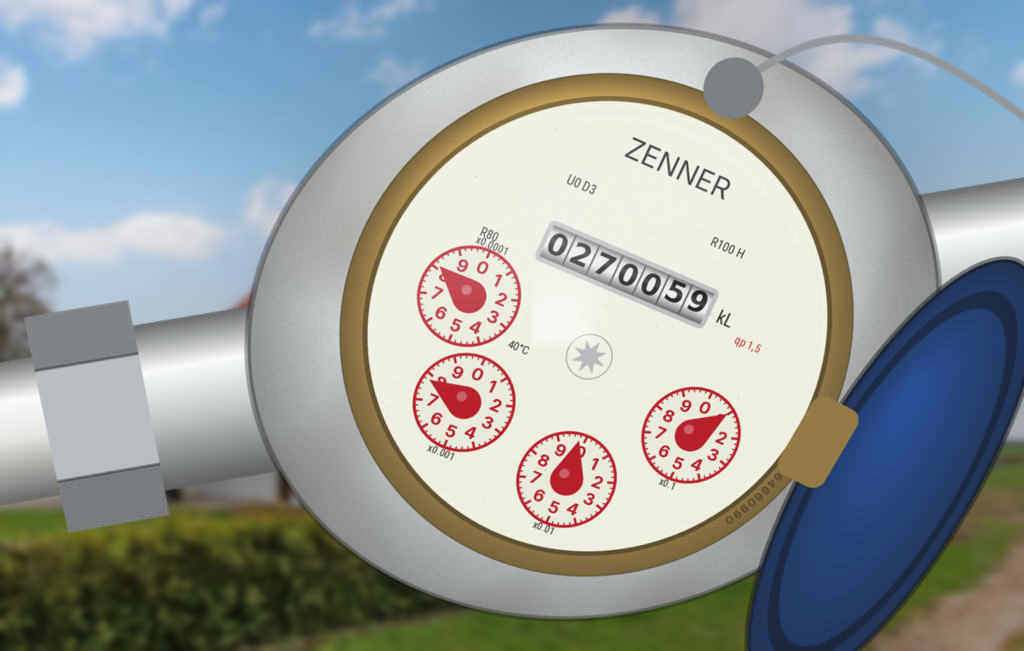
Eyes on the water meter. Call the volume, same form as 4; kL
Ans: 270059.0978; kL
